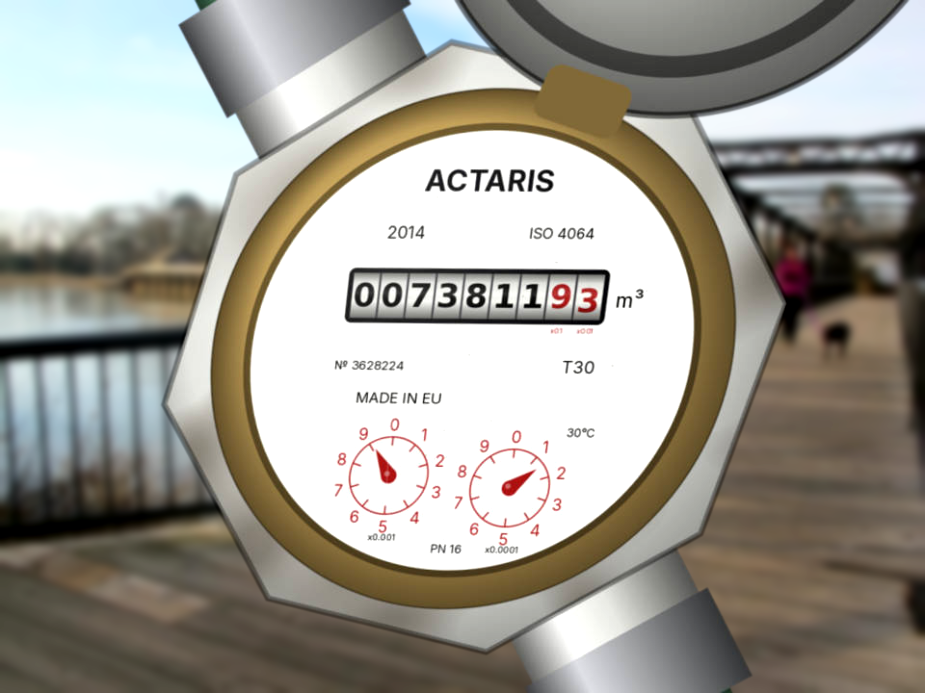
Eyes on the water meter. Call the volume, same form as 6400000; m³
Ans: 73811.9291; m³
